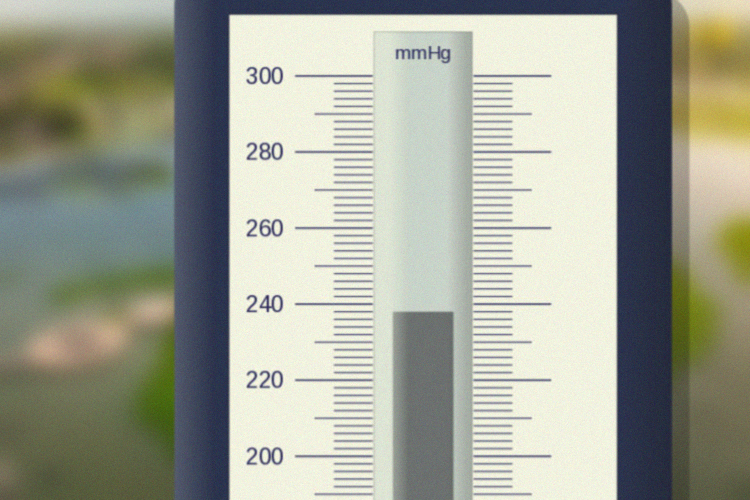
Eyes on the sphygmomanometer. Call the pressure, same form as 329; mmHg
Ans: 238; mmHg
